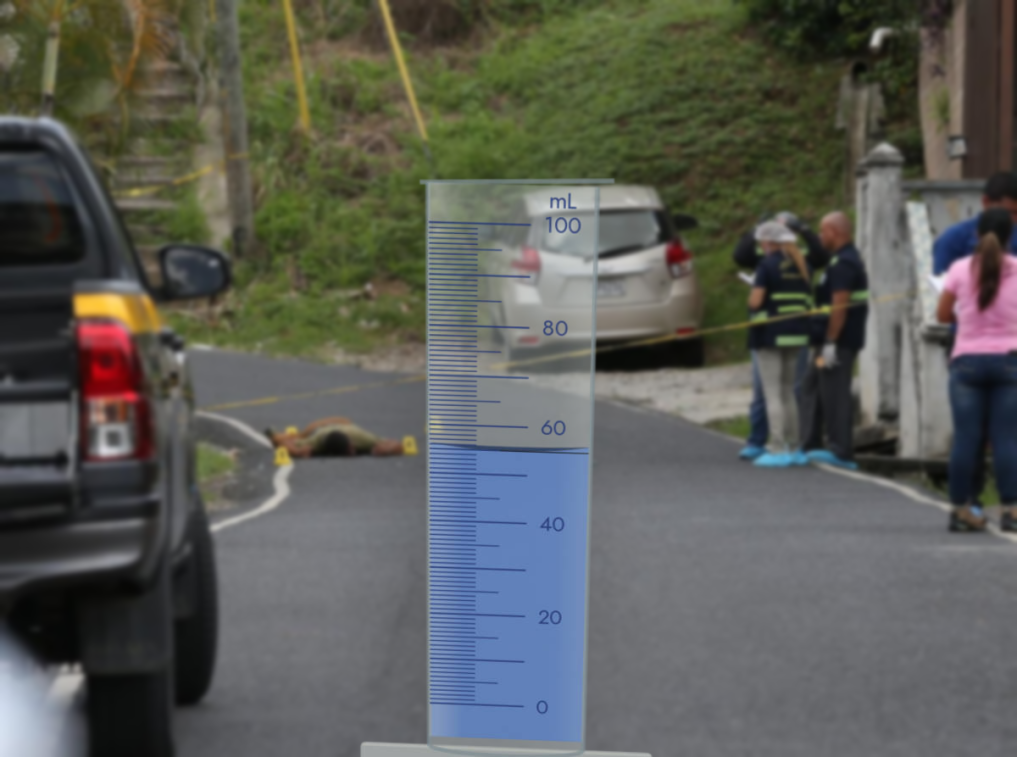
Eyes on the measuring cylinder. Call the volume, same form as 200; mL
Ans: 55; mL
